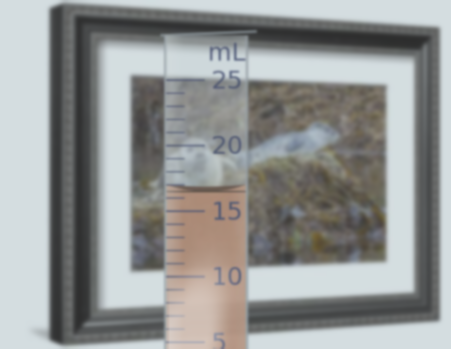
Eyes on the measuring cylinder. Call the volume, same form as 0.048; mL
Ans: 16.5; mL
